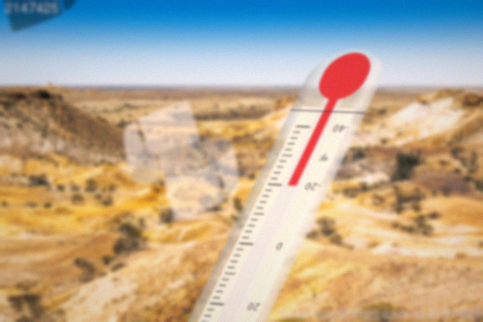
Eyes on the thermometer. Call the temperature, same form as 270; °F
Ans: -20; °F
